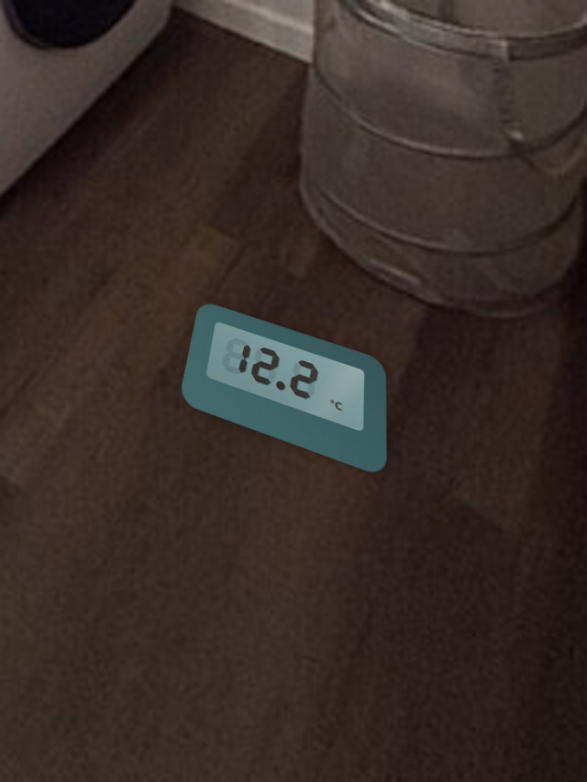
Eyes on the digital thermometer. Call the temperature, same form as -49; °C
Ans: 12.2; °C
